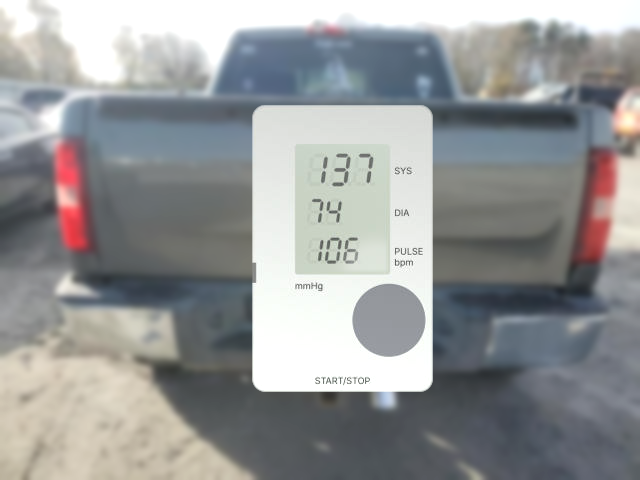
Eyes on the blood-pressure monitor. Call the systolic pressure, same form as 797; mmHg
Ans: 137; mmHg
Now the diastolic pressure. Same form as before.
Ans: 74; mmHg
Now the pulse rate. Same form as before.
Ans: 106; bpm
